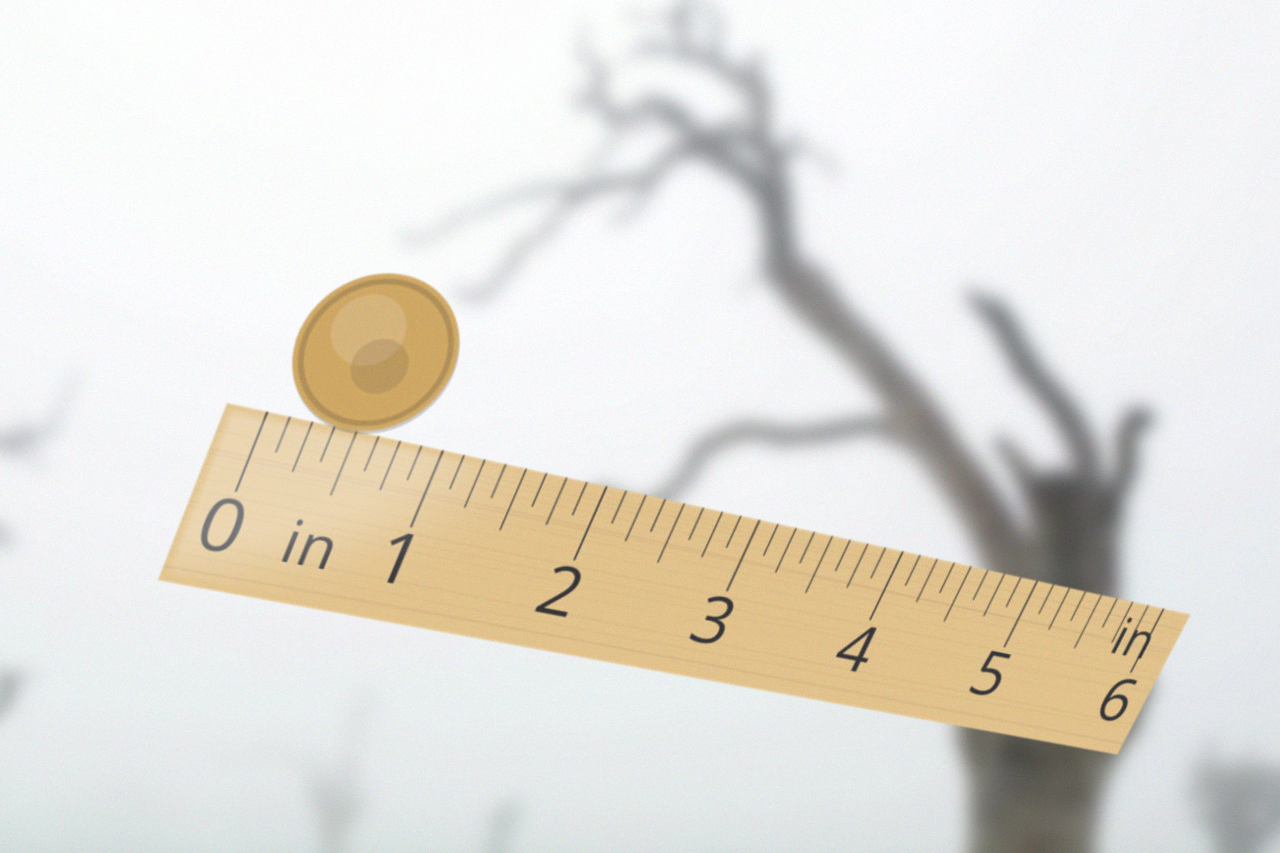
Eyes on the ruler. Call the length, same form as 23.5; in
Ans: 0.875; in
